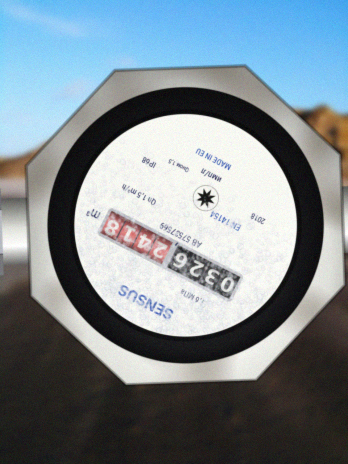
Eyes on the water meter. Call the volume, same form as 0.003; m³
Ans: 326.2418; m³
